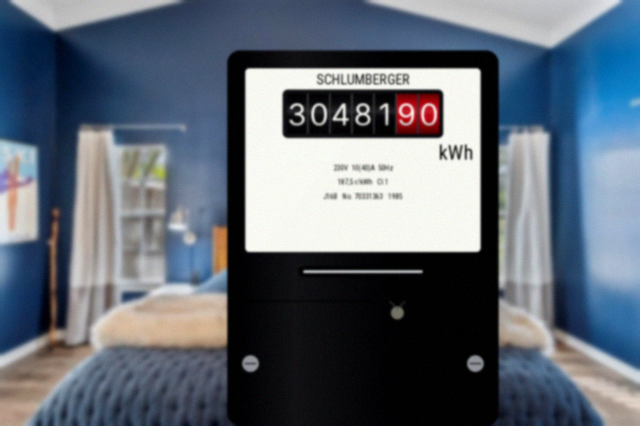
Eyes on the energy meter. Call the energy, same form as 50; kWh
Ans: 30481.90; kWh
